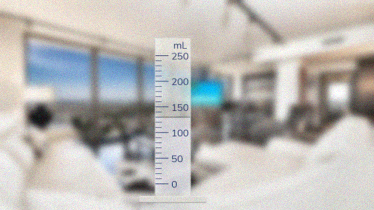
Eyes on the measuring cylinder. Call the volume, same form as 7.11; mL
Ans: 130; mL
